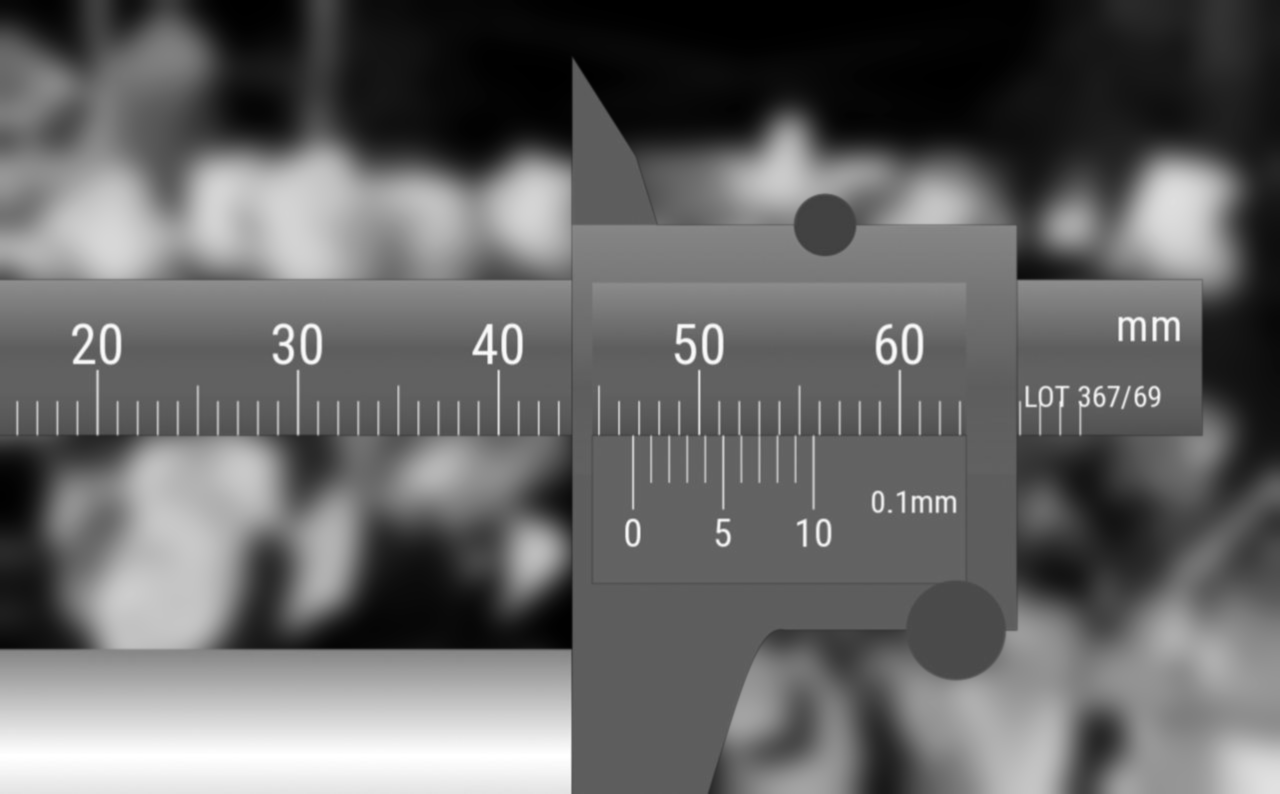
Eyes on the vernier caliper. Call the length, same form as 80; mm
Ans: 46.7; mm
